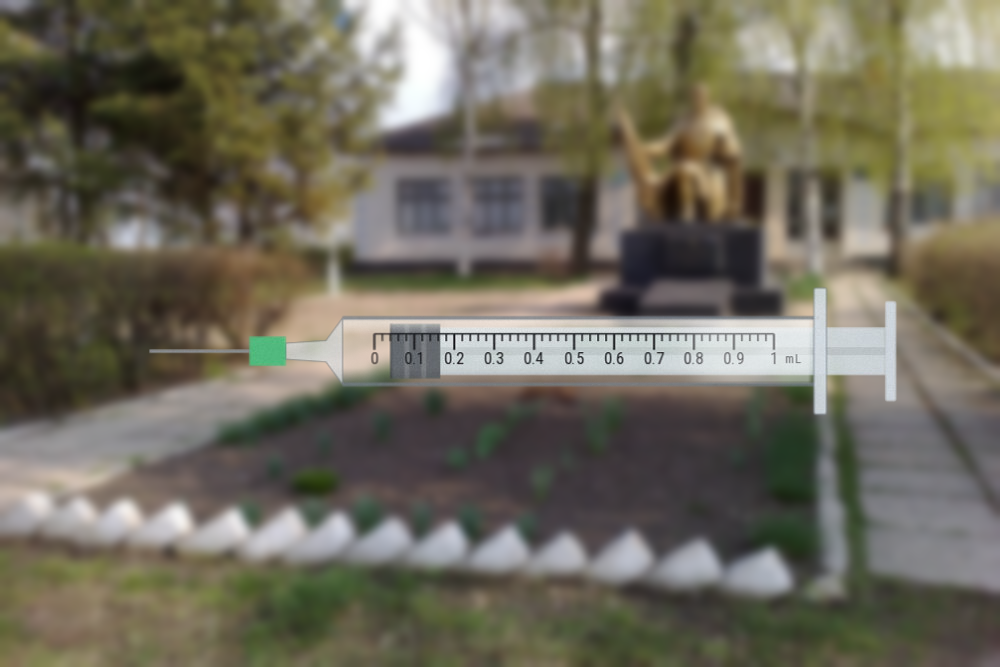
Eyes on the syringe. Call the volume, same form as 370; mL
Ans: 0.04; mL
